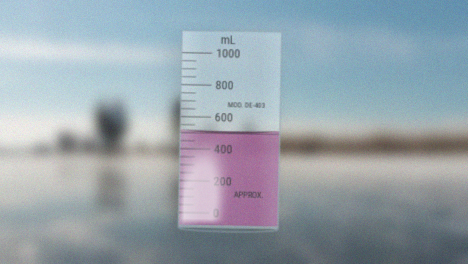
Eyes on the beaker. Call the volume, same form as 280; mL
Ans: 500; mL
